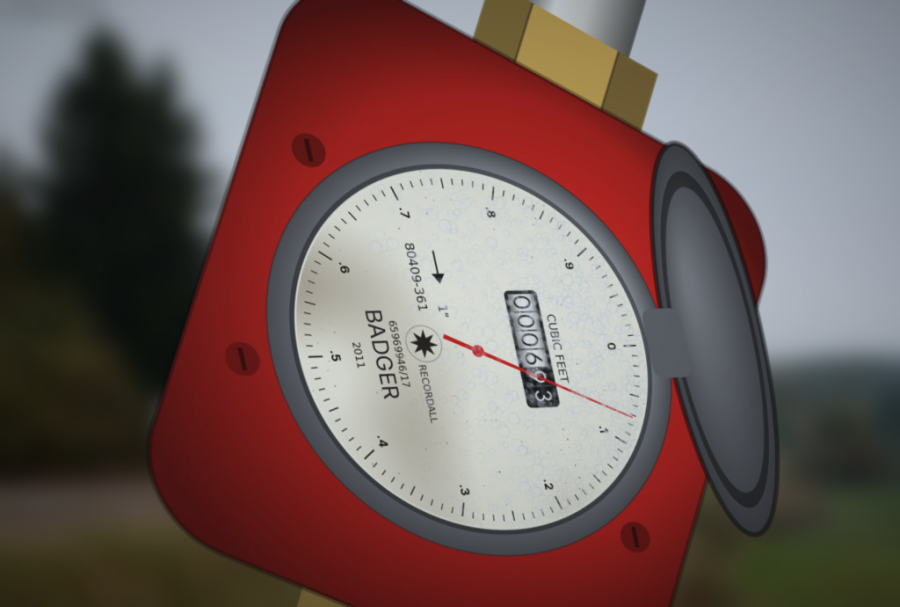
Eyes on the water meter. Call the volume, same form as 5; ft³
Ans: 693.07; ft³
